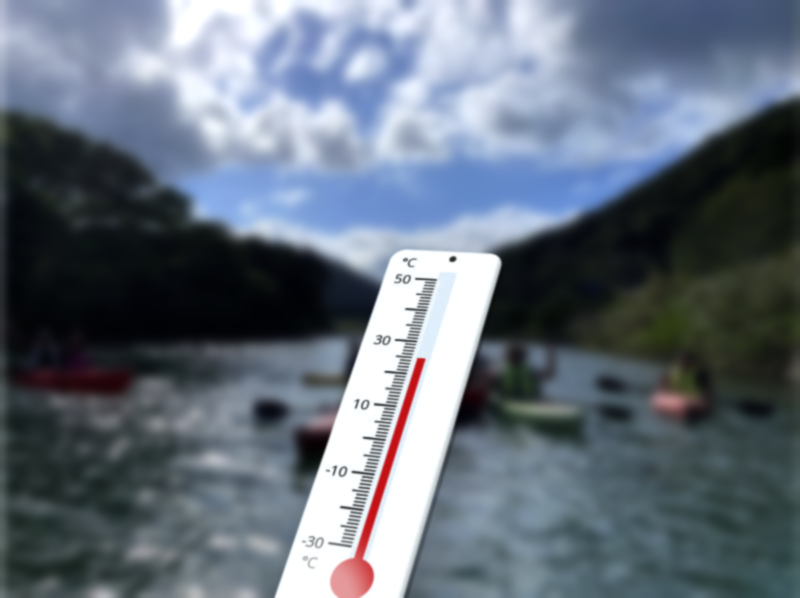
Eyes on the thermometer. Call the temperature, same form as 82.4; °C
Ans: 25; °C
